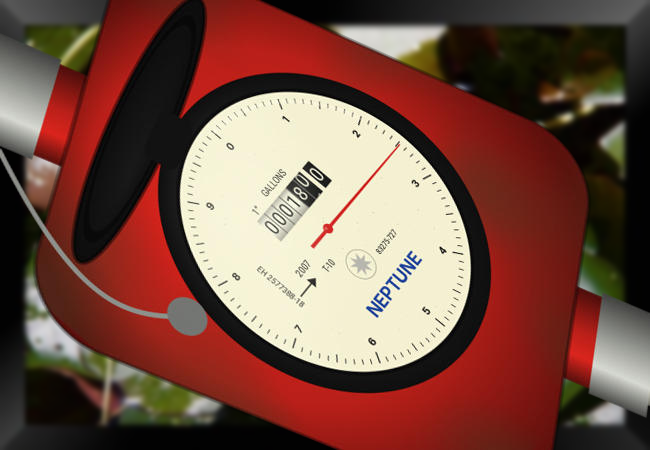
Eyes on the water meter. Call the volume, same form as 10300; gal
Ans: 1802.5; gal
